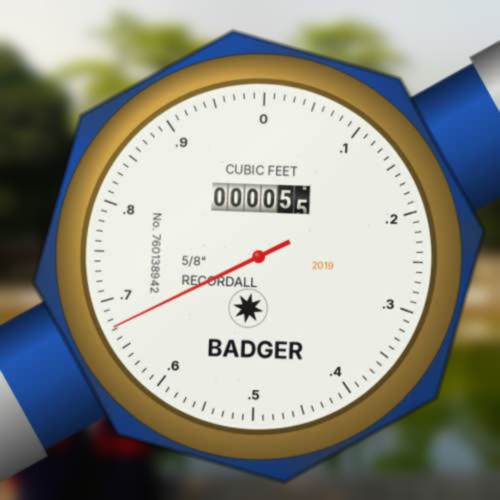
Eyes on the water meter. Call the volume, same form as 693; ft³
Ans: 54.67; ft³
